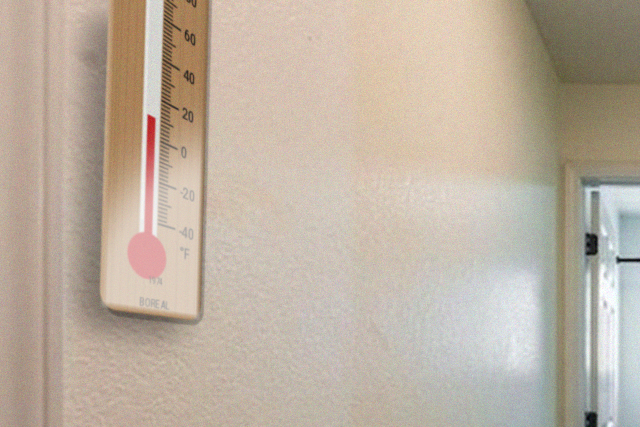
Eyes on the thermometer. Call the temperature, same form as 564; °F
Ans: 10; °F
